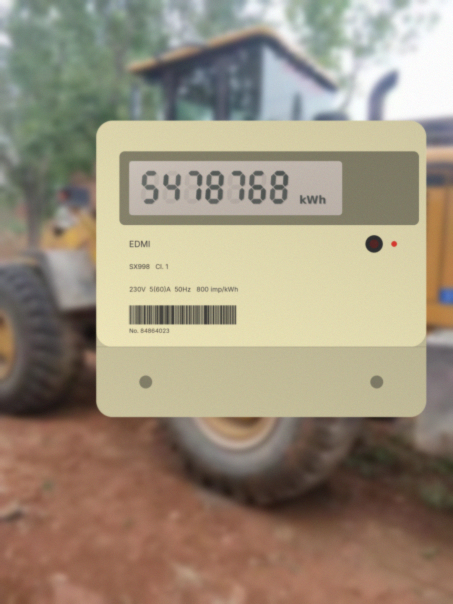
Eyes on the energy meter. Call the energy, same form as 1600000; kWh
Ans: 5478768; kWh
